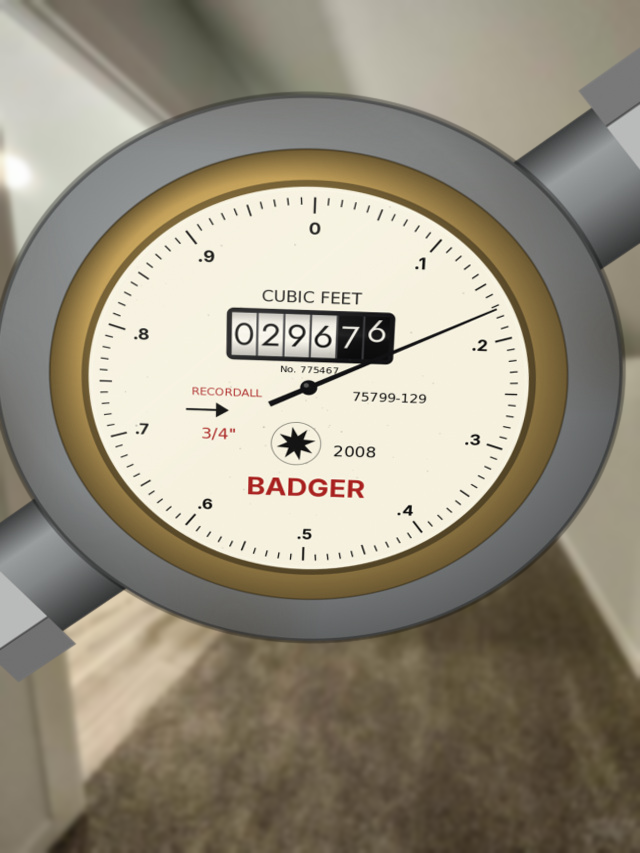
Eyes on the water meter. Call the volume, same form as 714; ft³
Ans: 29676.17; ft³
